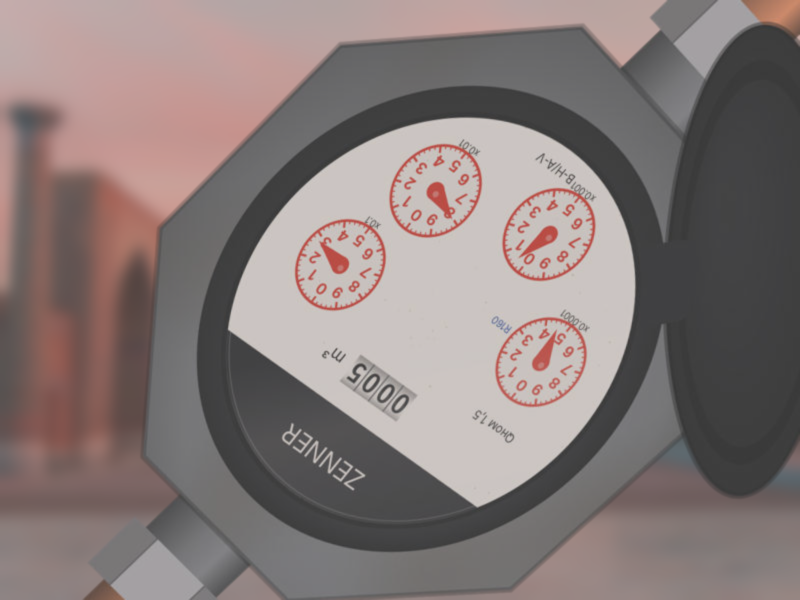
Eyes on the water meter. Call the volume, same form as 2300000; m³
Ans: 5.2804; m³
